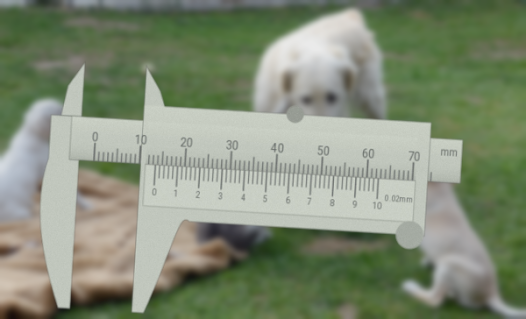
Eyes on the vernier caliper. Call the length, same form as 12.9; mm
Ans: 13.5; mm
